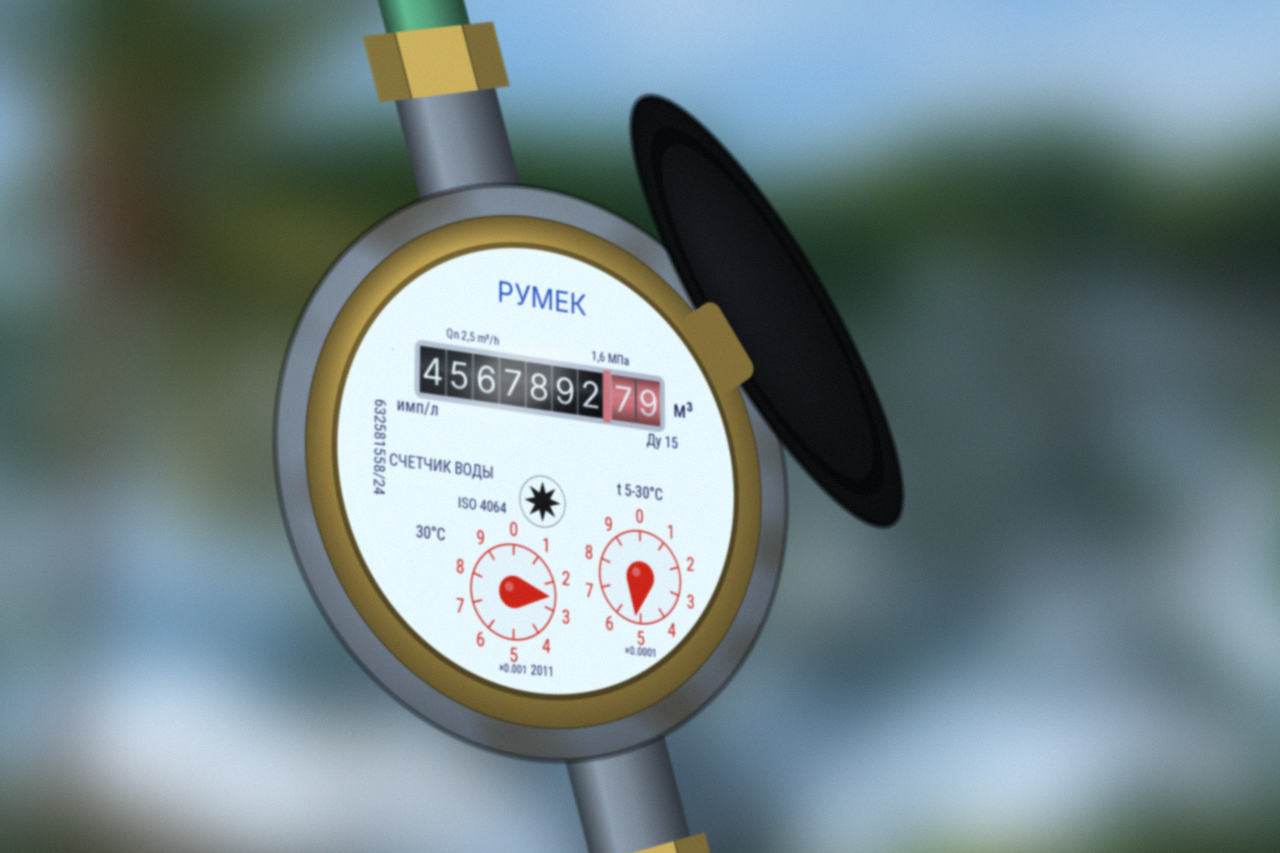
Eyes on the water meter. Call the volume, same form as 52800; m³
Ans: 4567892.7925; m³
